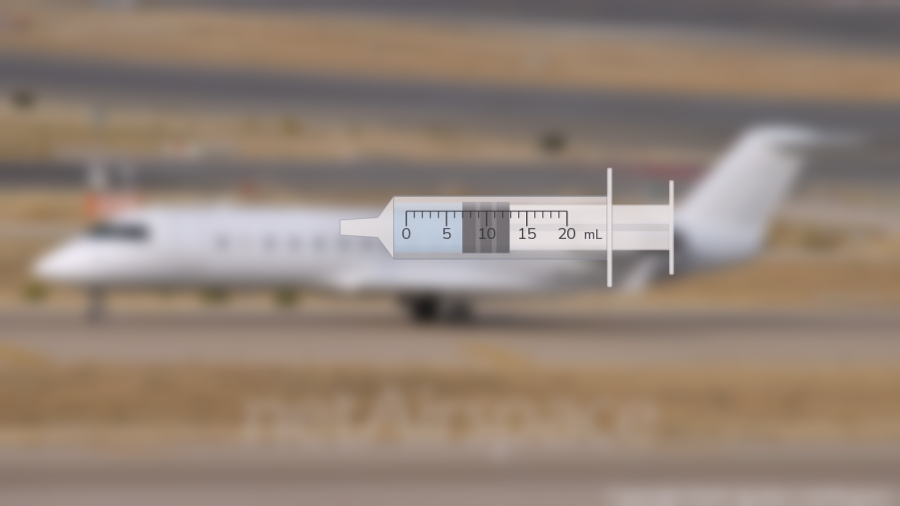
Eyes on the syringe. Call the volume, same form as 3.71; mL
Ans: 7; mL
